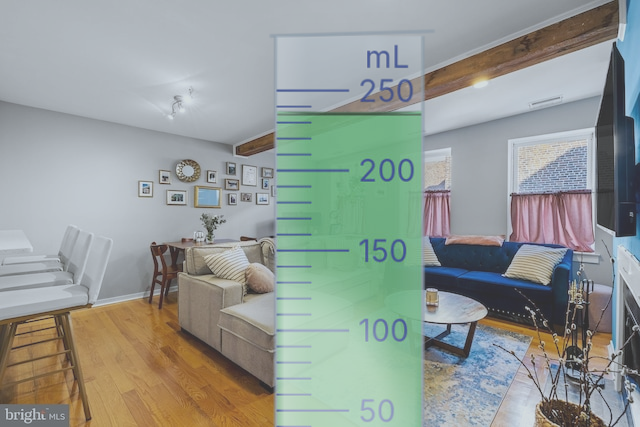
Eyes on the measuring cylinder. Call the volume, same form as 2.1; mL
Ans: 235; mL
